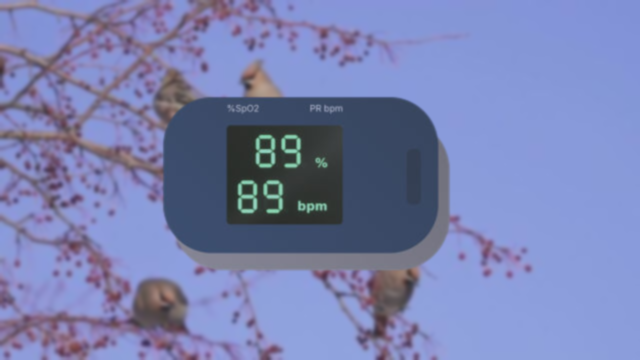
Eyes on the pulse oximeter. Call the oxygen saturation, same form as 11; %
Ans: 89; %
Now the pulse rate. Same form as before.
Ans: 89; bpm
